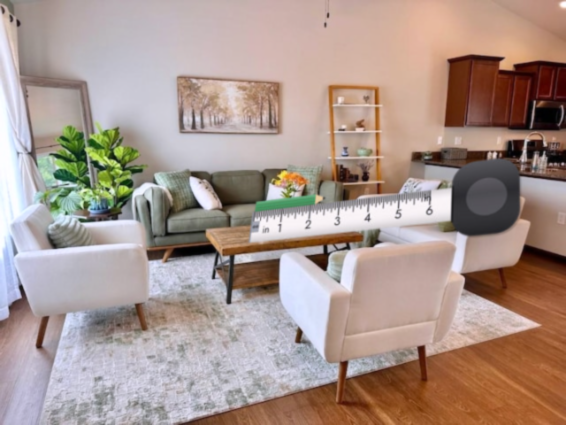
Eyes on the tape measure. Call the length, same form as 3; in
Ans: 2.5; in
